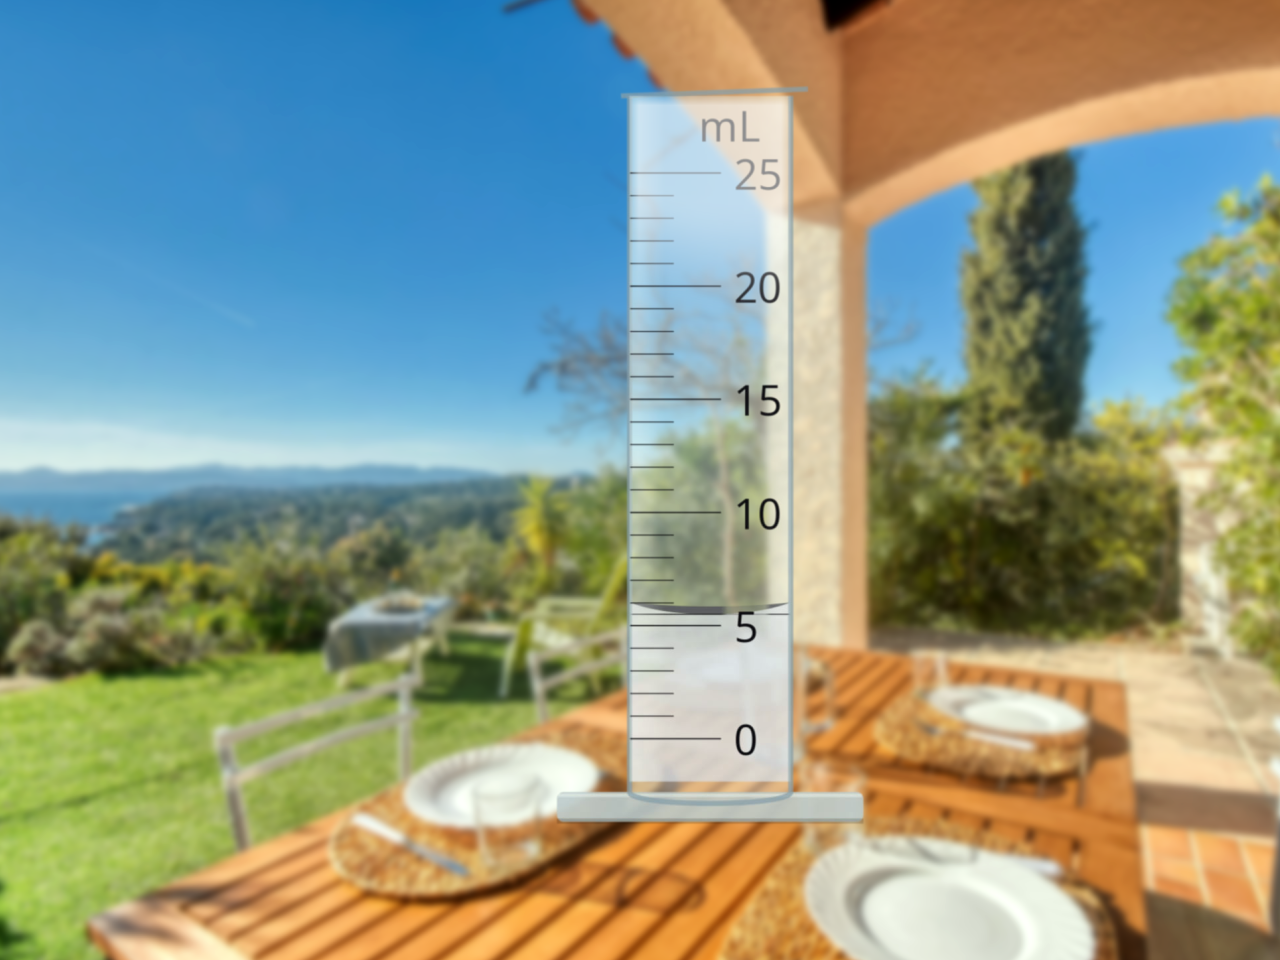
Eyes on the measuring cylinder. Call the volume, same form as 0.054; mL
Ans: 5.5; mL
